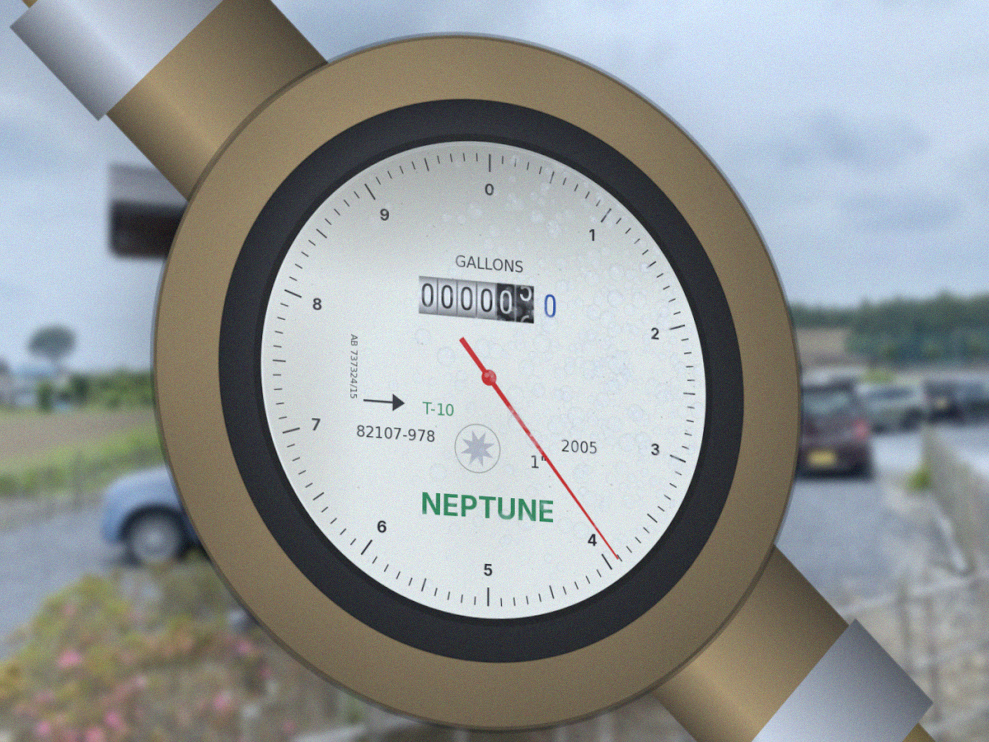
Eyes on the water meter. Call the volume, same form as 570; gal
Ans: 53.9; gal
